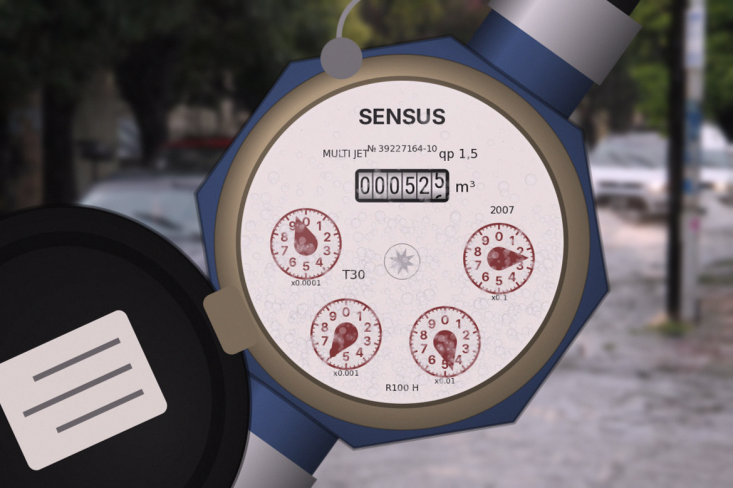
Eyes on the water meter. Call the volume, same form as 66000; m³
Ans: 525.2459; m³
